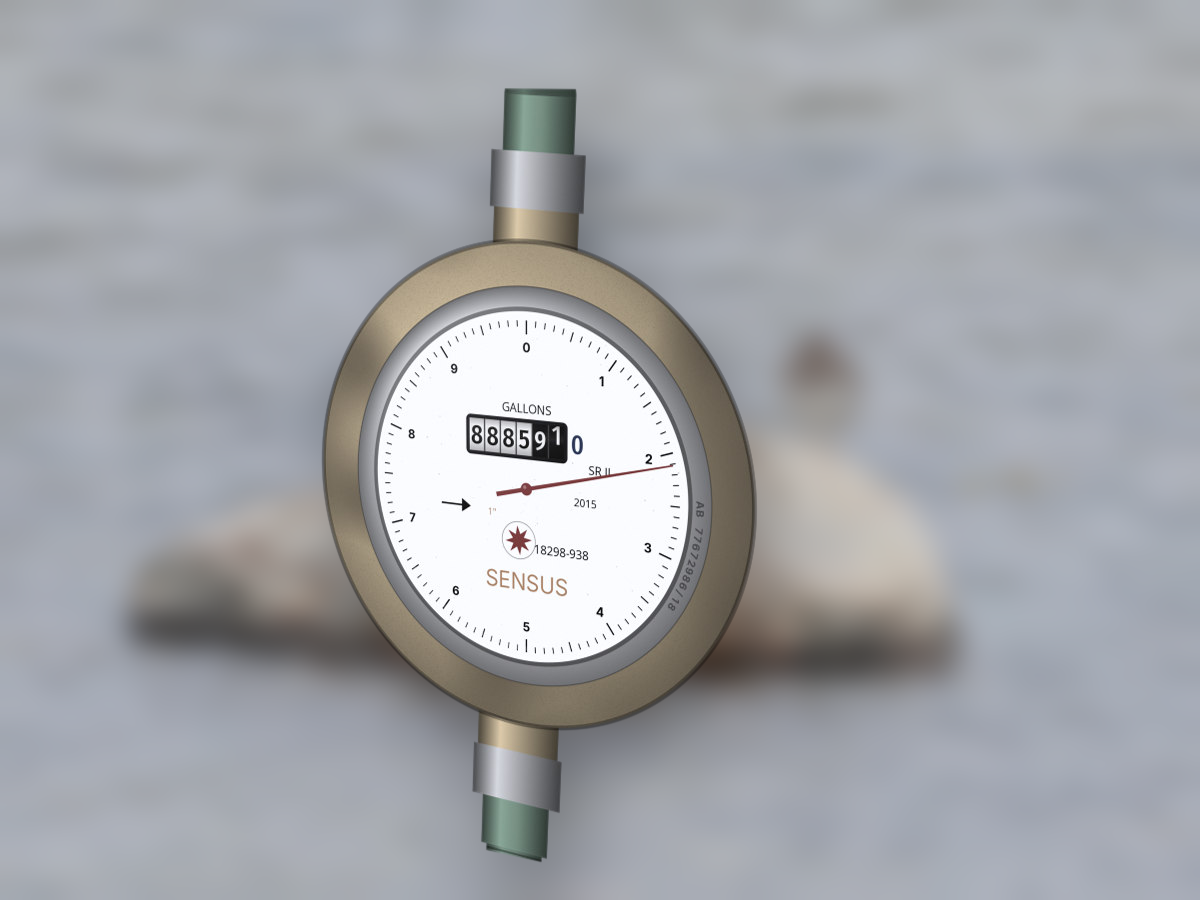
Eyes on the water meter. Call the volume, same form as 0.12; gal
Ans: 8885912.1; gal
